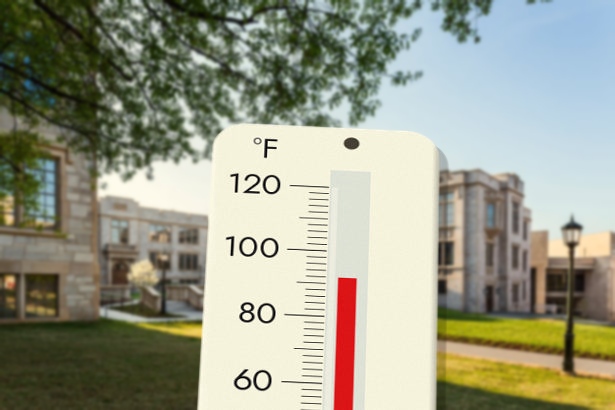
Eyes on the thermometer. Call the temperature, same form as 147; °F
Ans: 92; °F
